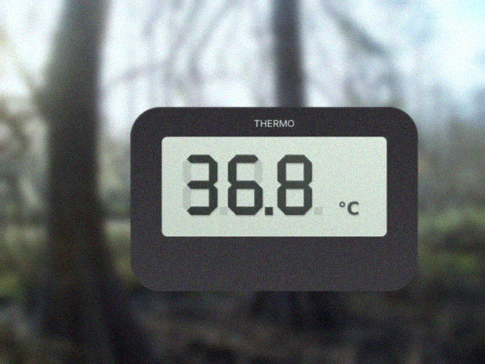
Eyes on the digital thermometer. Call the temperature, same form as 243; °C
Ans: 36.8; °C
